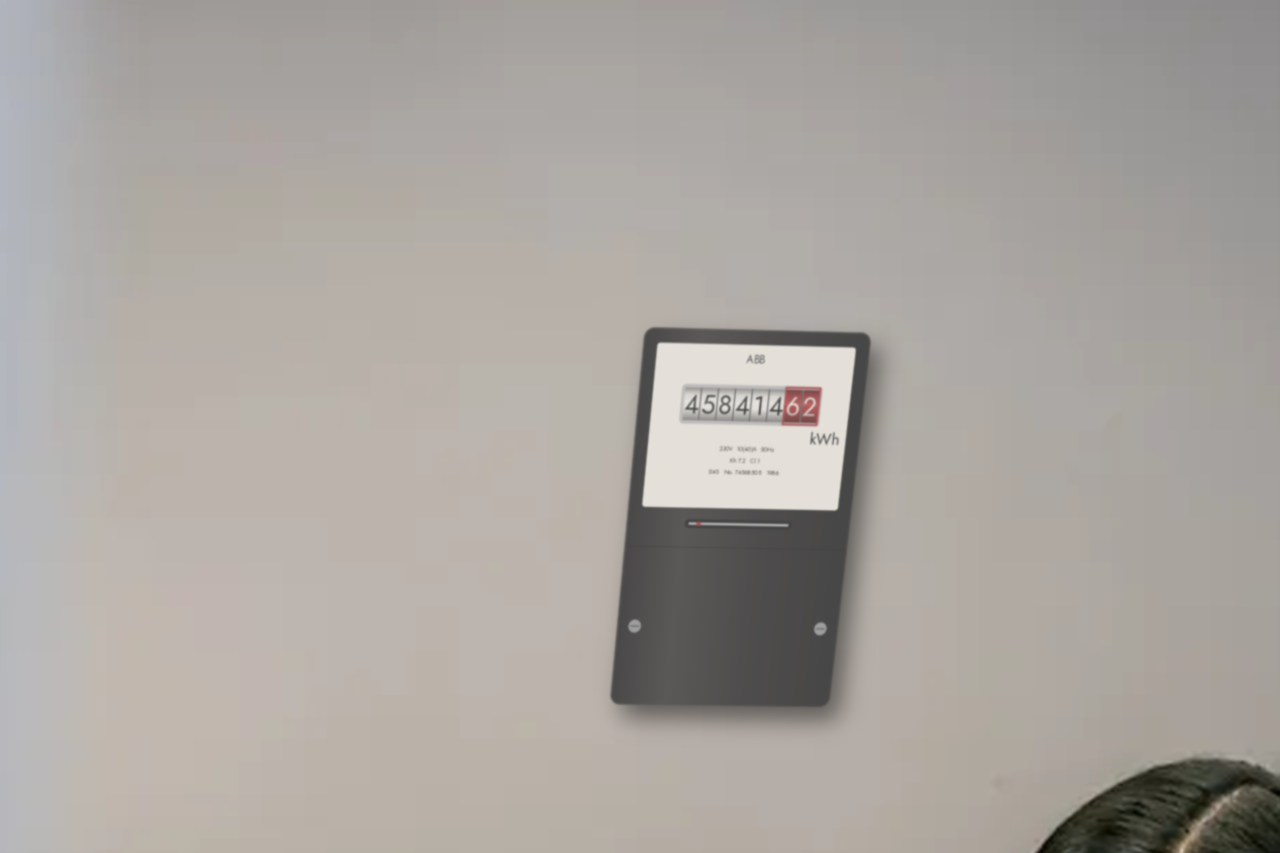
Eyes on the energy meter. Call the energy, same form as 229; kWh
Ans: 458414.62; kWh
